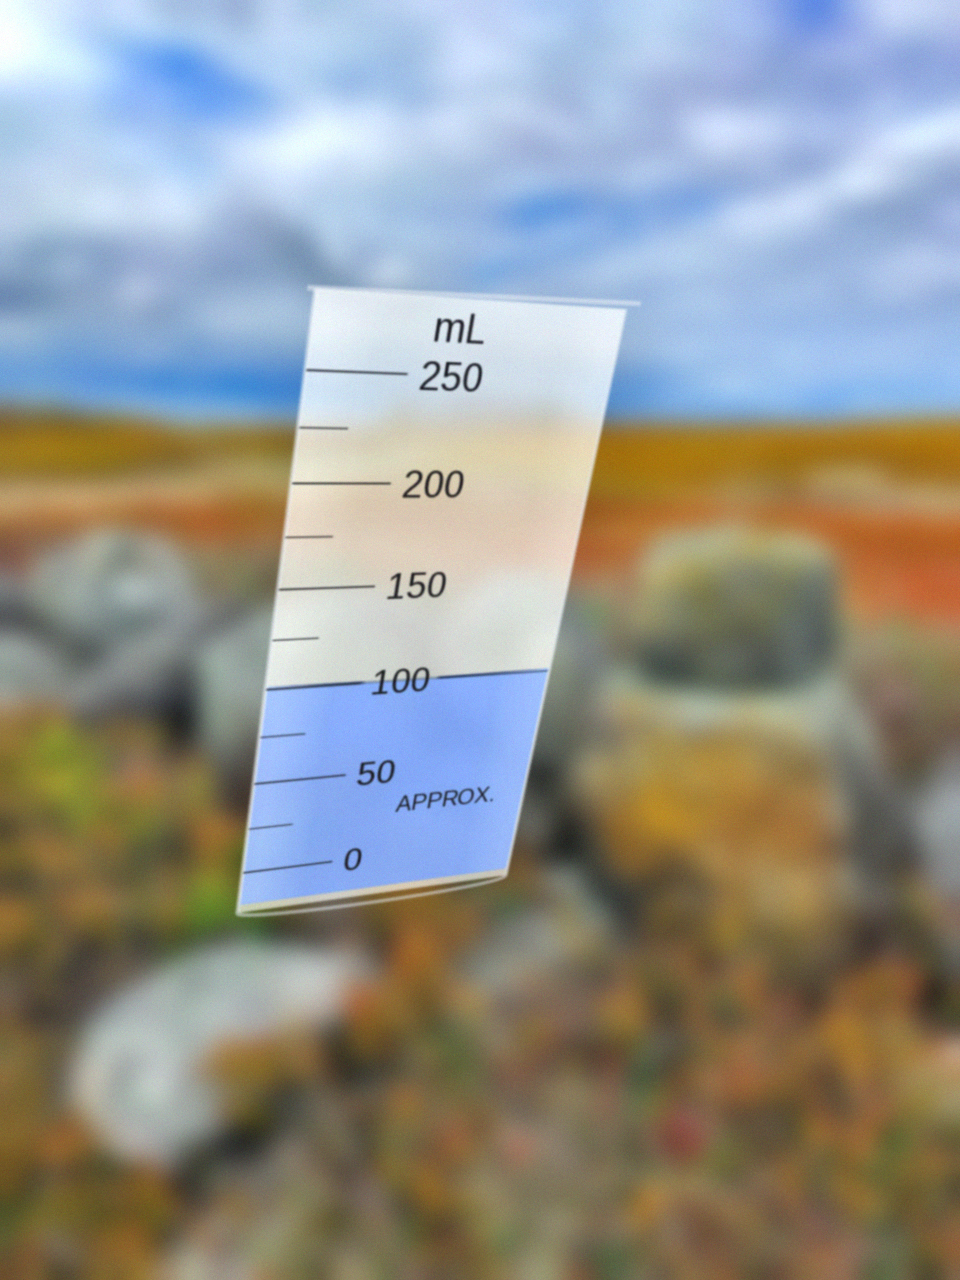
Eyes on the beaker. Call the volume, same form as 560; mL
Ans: 100; mL
